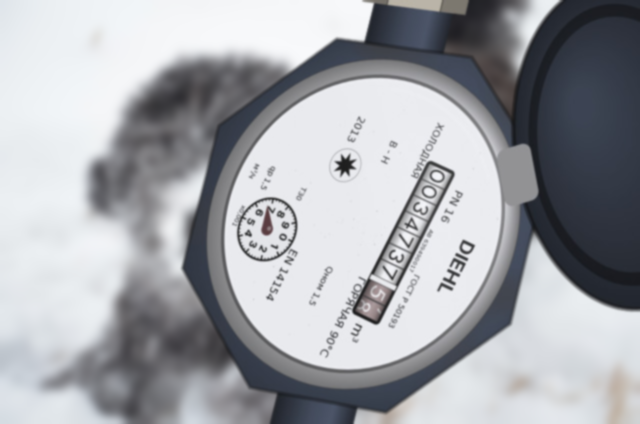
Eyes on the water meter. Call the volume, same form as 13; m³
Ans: 34737.576; m³
